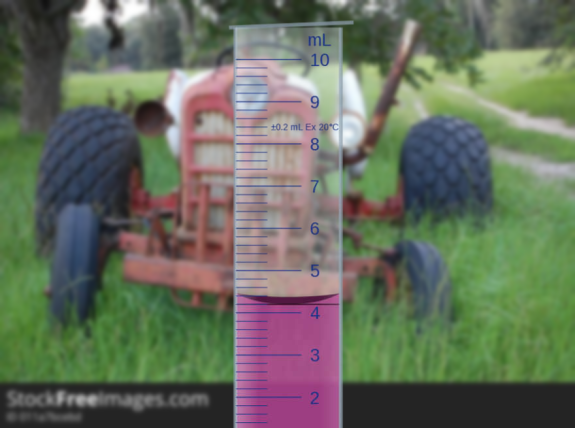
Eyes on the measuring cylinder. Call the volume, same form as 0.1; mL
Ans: 4.2; mL
